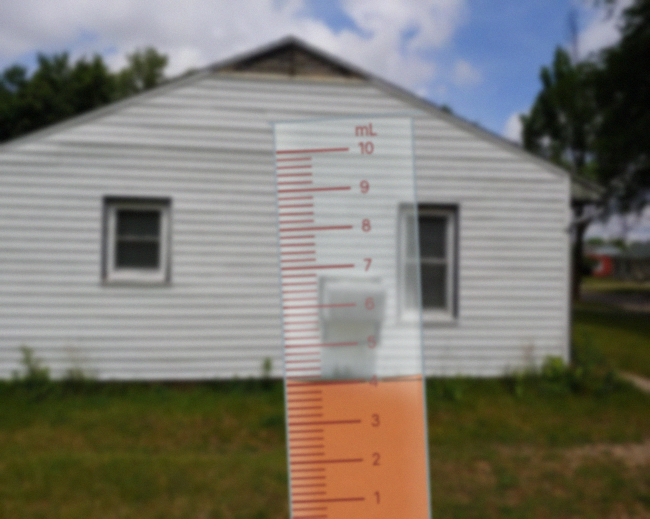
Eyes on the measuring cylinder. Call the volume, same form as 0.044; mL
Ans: 4; mL
